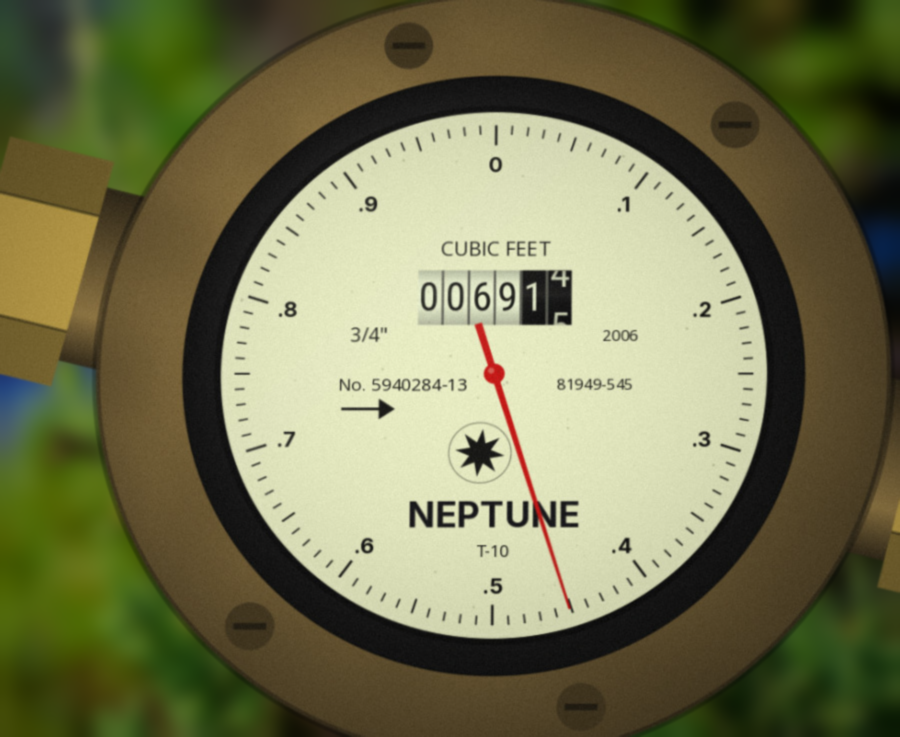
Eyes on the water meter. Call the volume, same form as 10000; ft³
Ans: 6914.45; ft³
